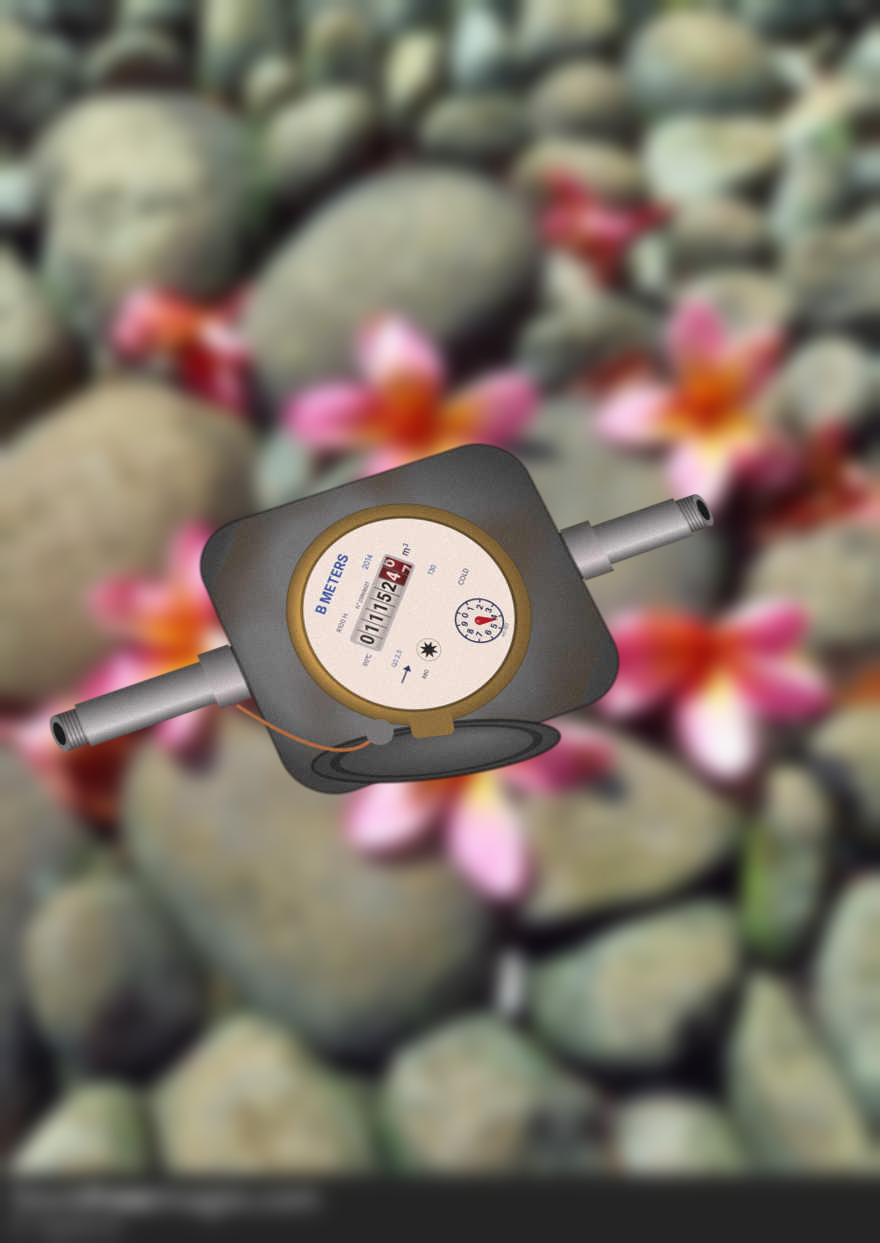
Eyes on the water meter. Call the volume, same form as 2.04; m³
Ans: 11152.464; m³
